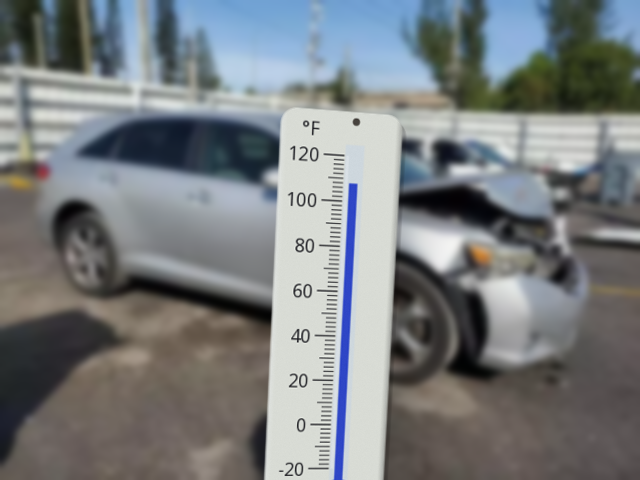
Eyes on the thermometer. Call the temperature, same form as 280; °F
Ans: 108; °F
